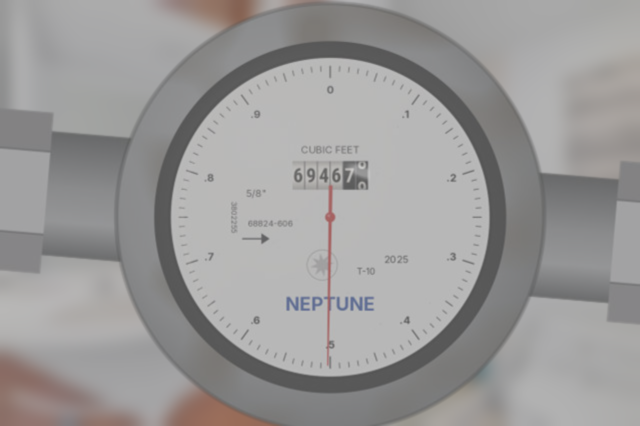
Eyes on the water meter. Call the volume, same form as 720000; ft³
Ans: 694678.50; ft³
